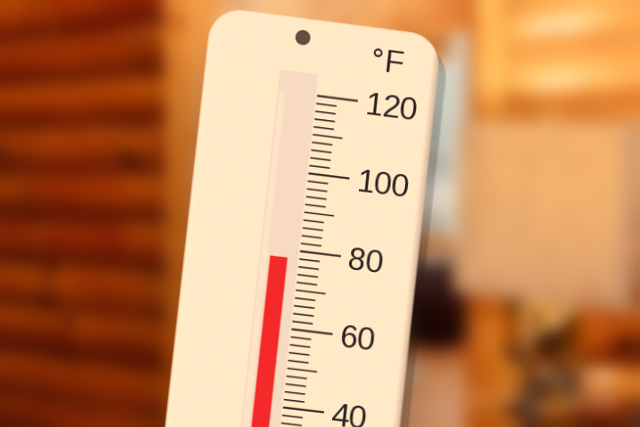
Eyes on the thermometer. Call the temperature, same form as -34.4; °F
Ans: 78; °F
